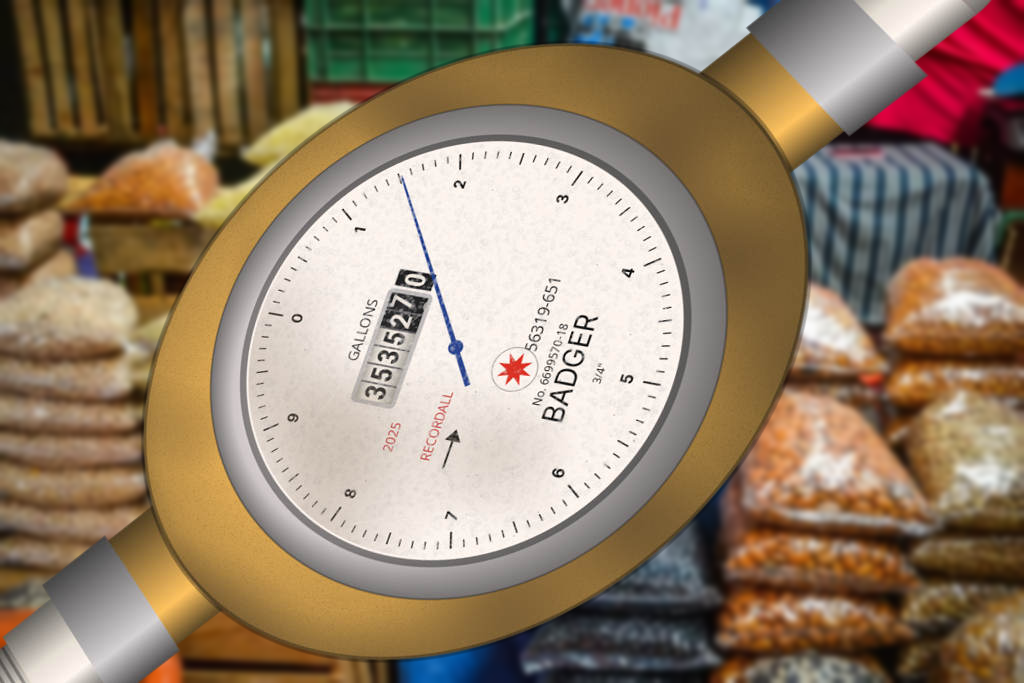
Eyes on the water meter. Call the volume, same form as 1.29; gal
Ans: 3535271.5; gal
